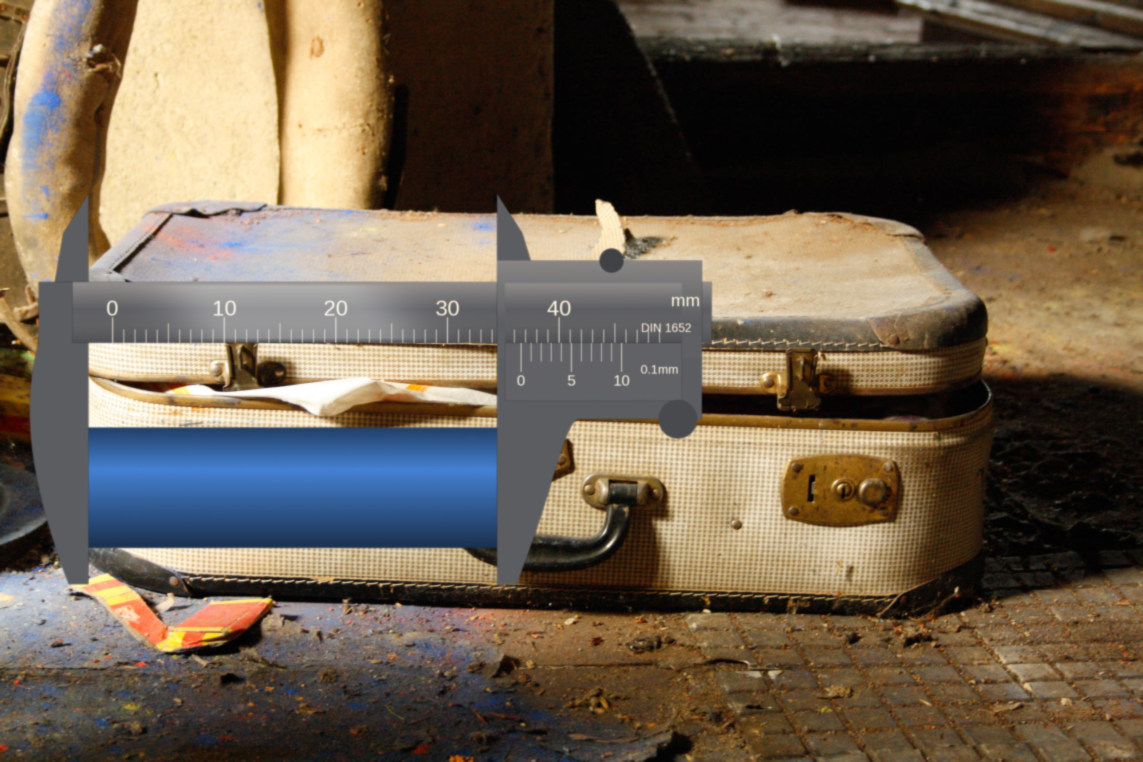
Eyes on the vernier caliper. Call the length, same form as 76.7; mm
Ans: 36.6; mm
